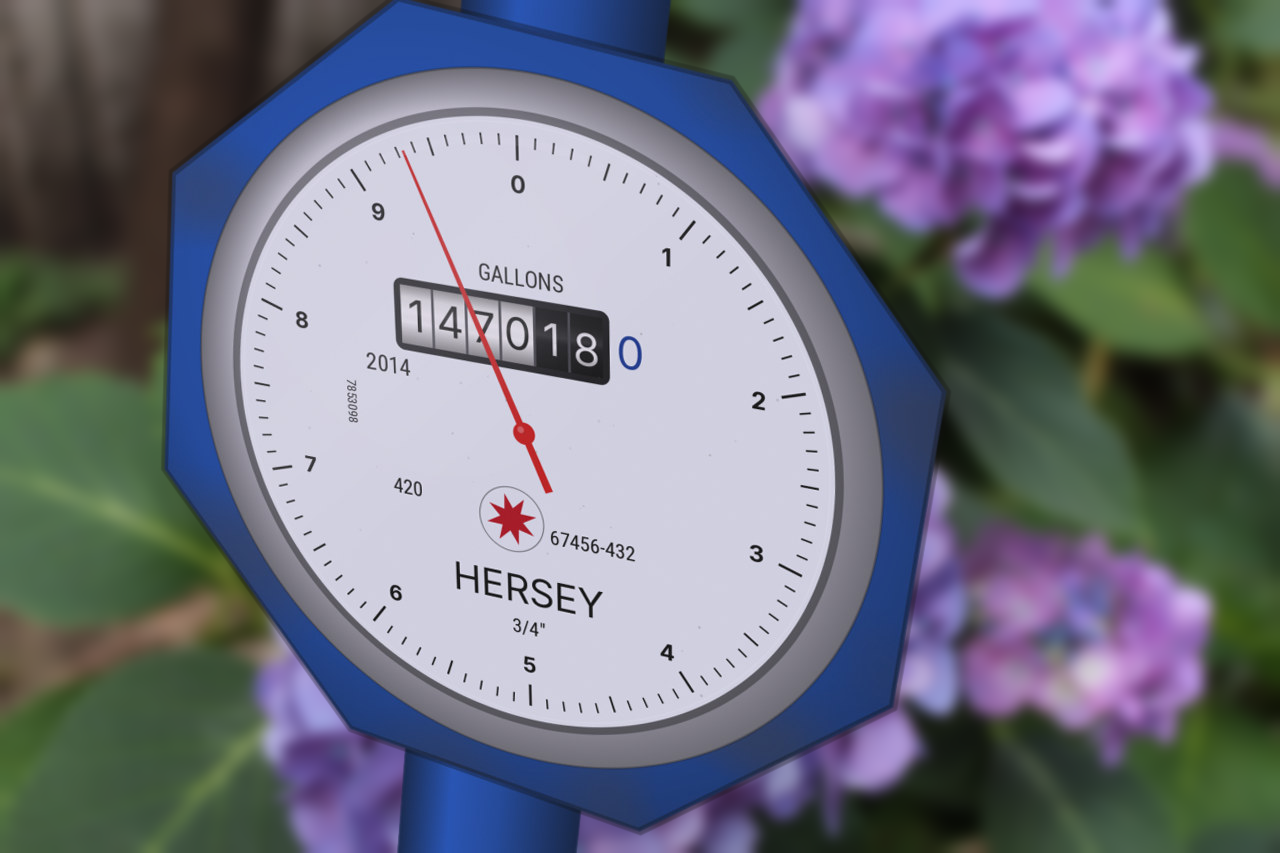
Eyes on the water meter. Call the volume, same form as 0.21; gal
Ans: 1470179.3; gal
